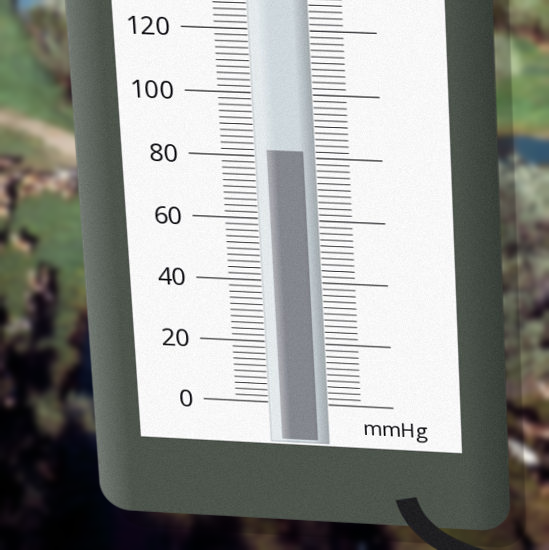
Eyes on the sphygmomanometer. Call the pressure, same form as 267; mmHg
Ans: 82; mmHg
